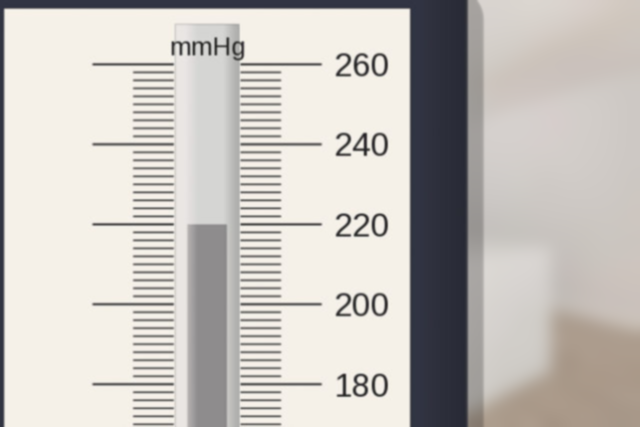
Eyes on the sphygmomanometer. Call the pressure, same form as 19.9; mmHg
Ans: 220; mmHg
